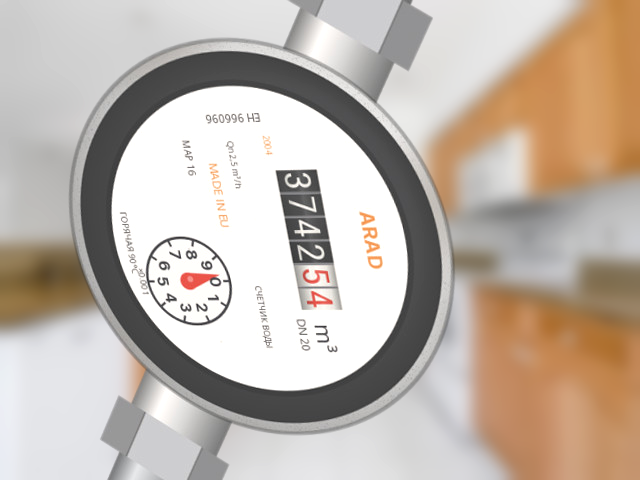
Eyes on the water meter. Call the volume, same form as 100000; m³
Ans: 3742.539; m³
